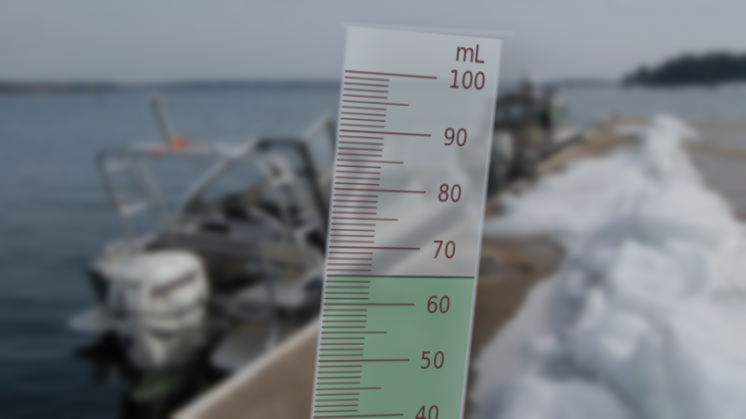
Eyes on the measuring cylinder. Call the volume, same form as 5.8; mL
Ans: 65; mL
